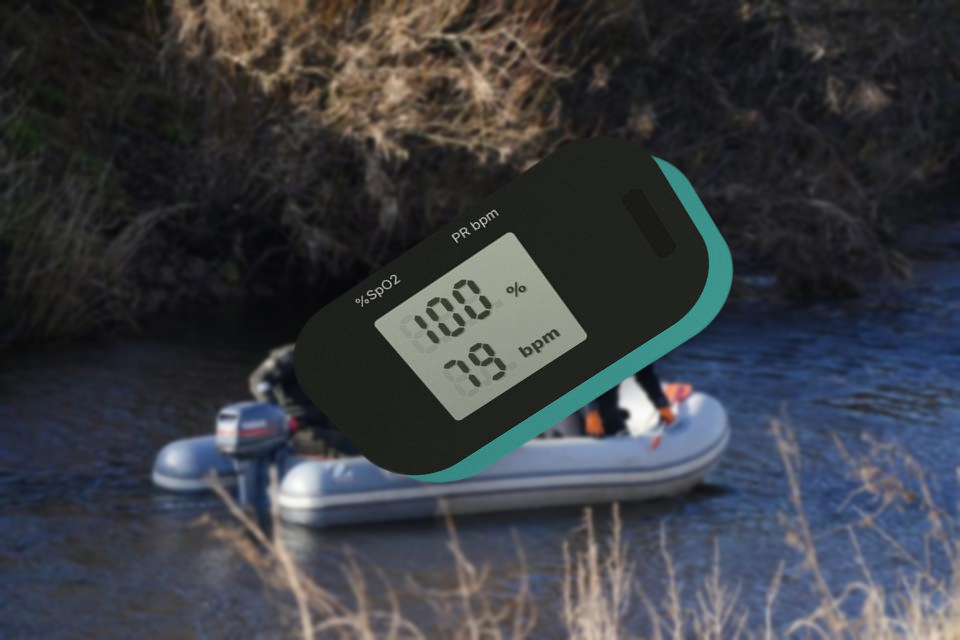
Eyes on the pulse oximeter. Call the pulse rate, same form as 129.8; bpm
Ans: 79; bpm
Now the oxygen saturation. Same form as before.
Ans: 100; %
